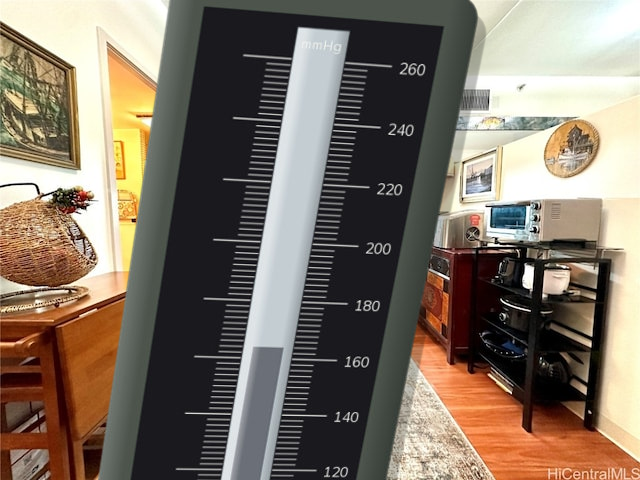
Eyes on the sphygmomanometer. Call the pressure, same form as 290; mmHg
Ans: 164; mmHg
